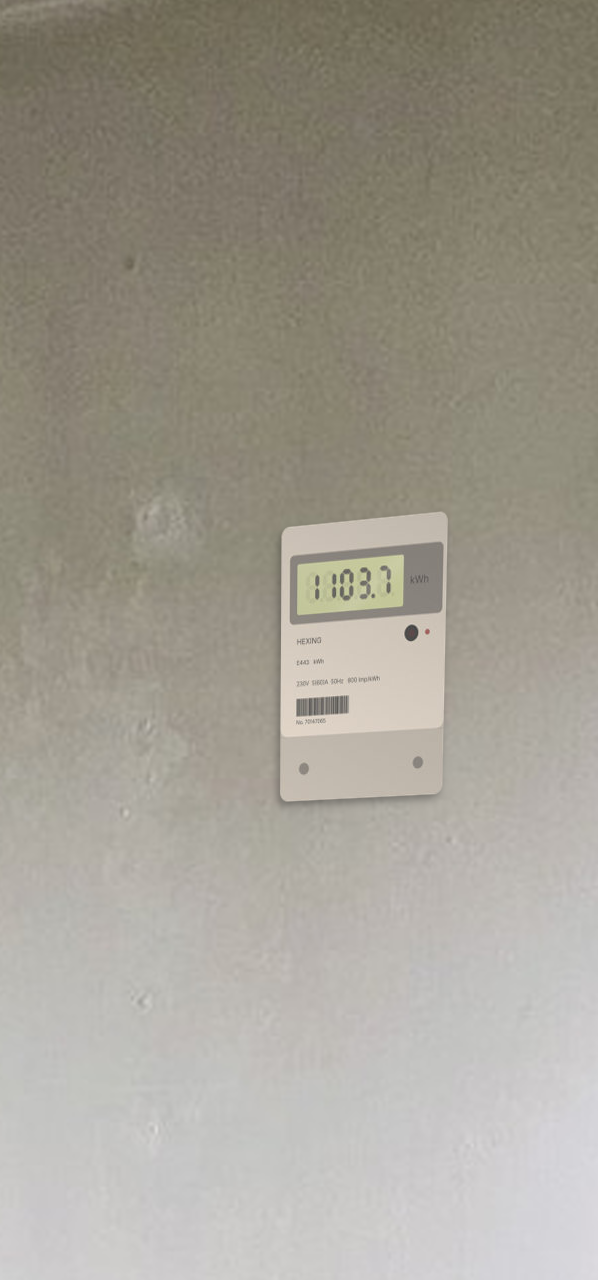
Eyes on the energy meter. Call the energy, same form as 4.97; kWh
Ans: 1103.7; kWh
